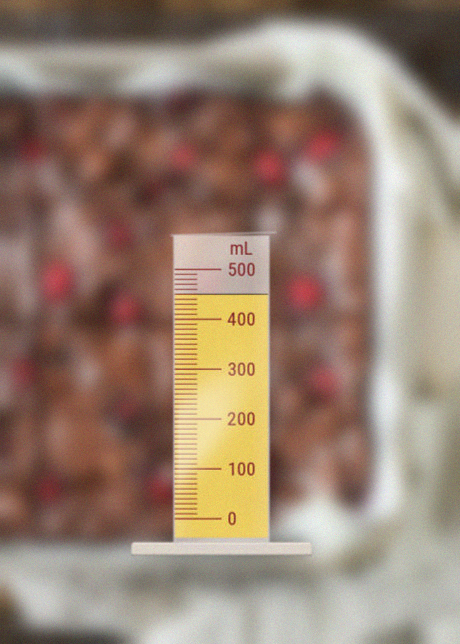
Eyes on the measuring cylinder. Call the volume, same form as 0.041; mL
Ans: 450; mL
